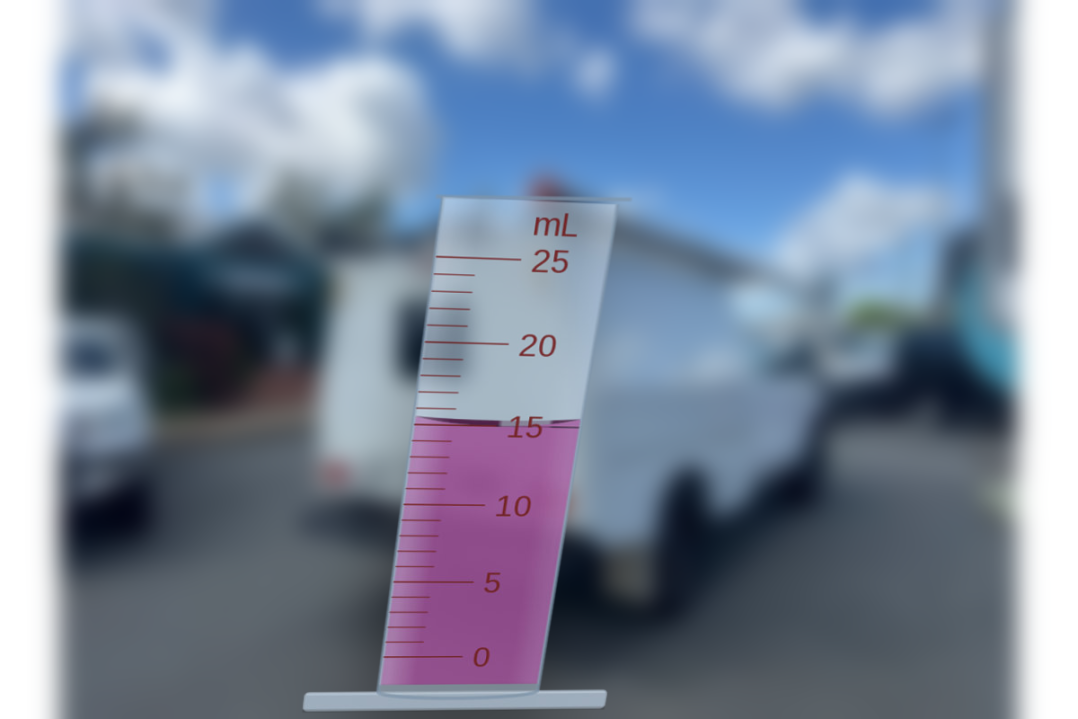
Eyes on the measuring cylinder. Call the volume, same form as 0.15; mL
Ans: 15; mL
